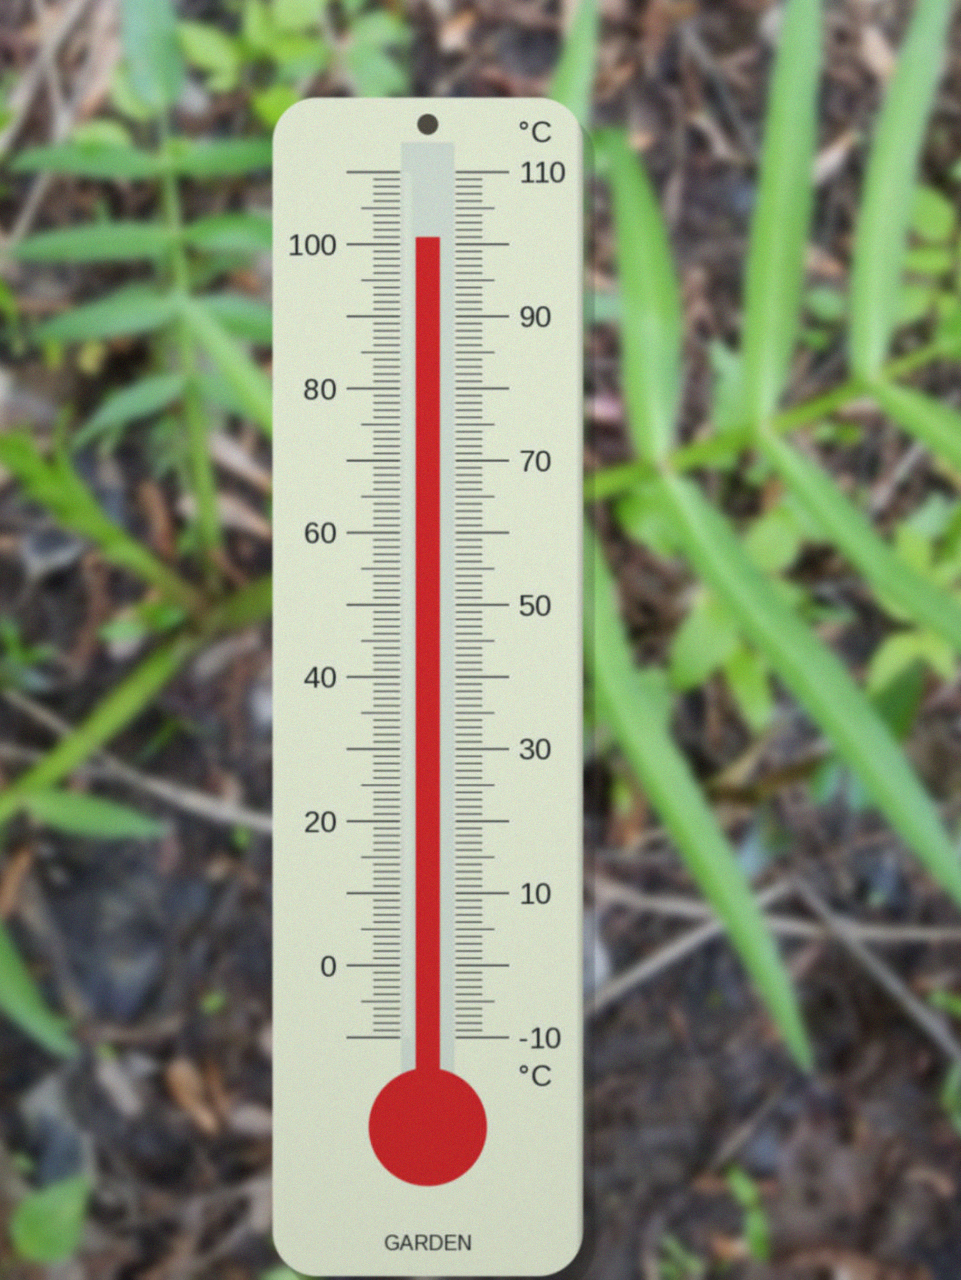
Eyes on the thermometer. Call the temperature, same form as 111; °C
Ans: 101; °C
